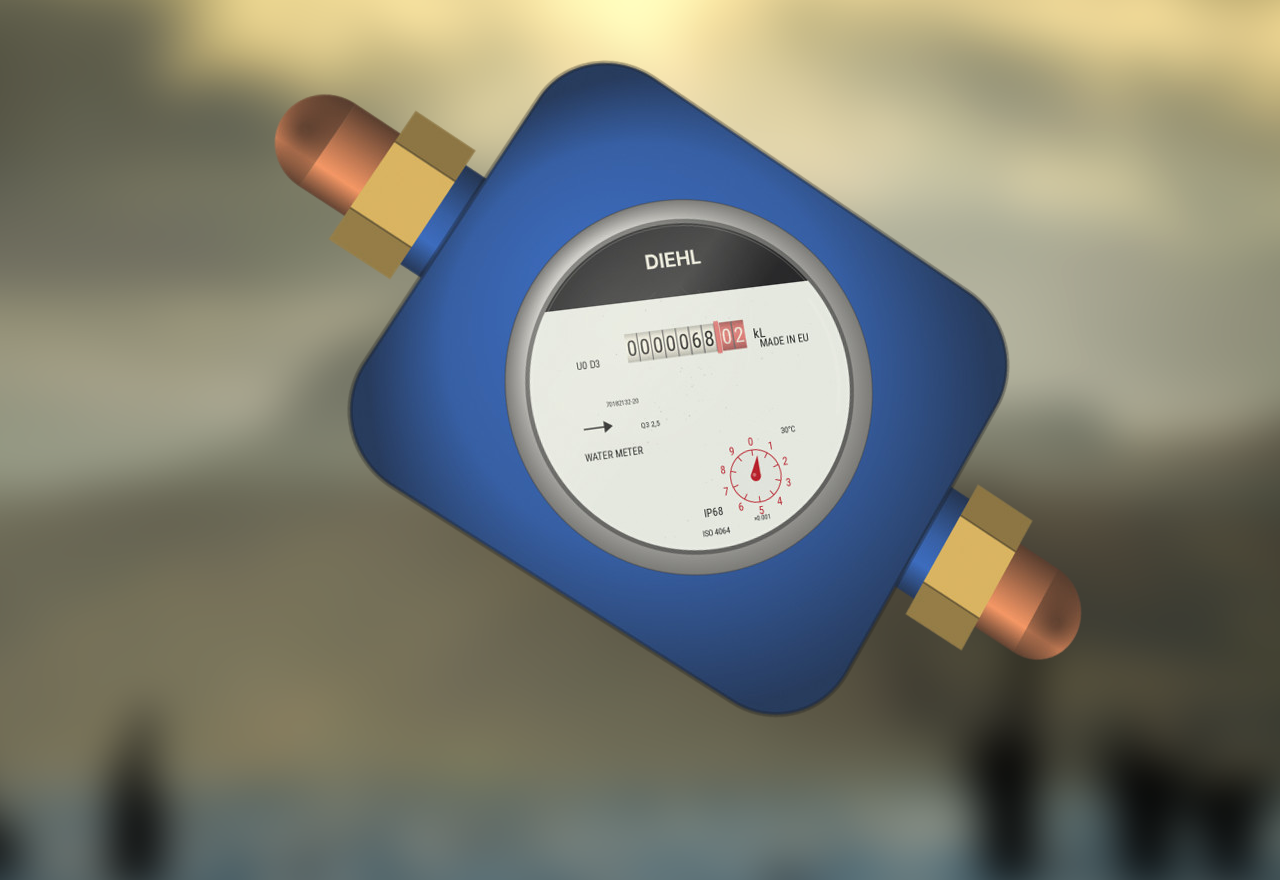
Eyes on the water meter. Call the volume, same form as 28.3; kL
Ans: 68.020; kL
